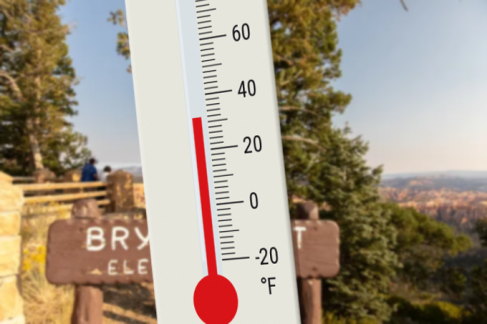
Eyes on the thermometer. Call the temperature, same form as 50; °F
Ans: 32; °F
